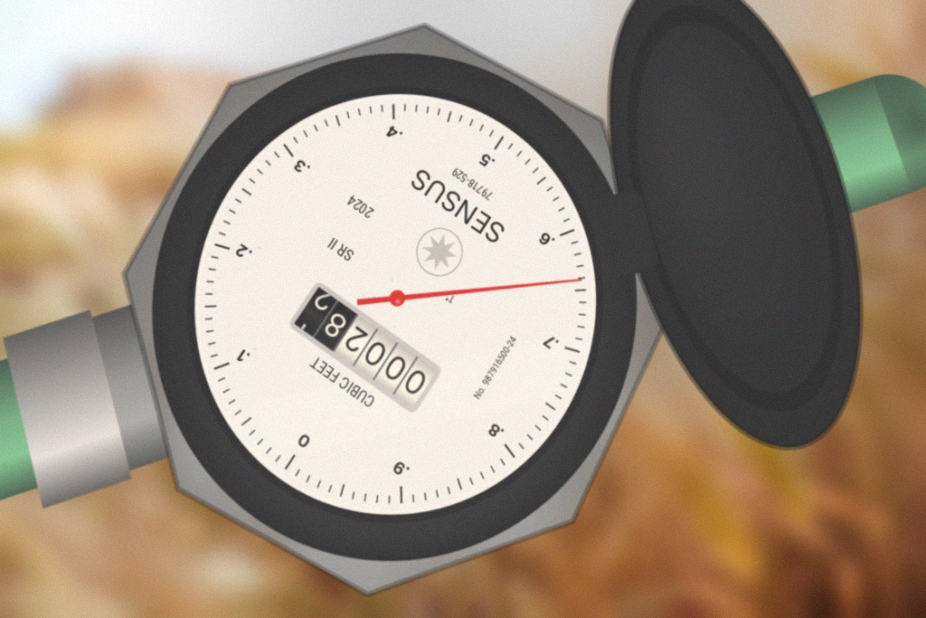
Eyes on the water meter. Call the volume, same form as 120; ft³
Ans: 281.64; ft³
